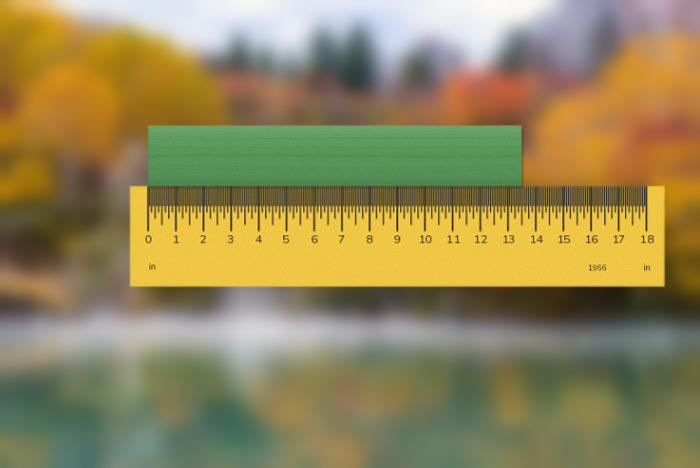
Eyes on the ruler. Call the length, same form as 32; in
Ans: 13.5; in
